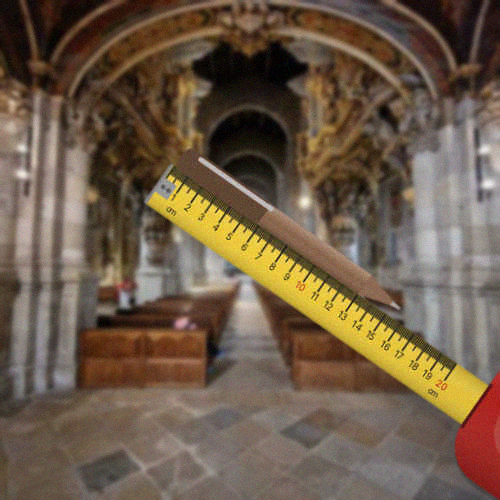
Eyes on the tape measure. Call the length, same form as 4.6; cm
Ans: 15.5; cm
